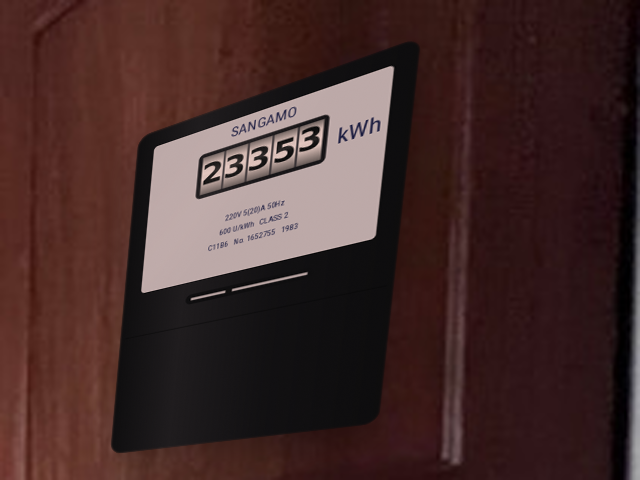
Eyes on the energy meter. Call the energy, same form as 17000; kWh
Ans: 23353; kWh
